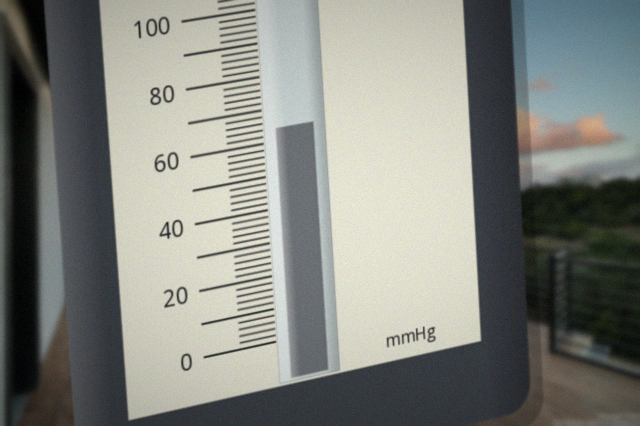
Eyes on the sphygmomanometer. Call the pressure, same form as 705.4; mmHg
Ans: 64; mmHg
